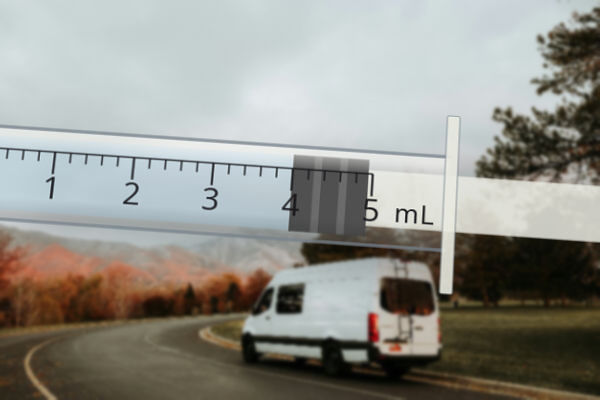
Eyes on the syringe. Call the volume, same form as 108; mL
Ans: 4; mL
